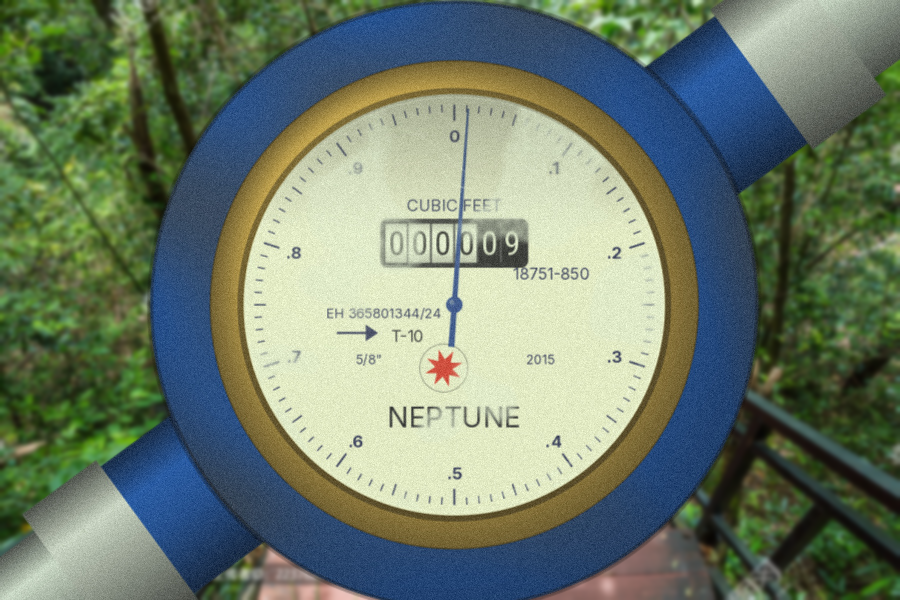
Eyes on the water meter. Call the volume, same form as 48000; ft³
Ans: 9.01; ft³
